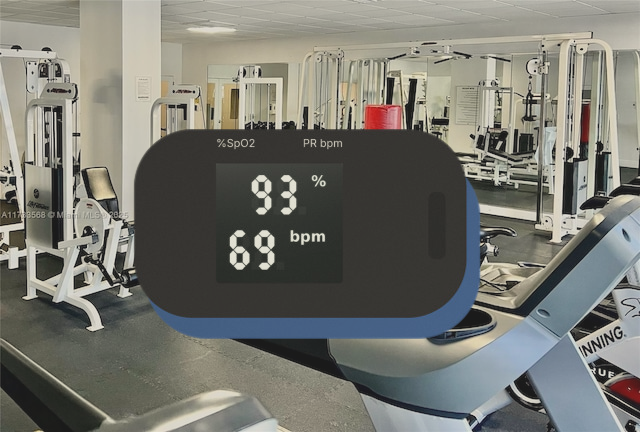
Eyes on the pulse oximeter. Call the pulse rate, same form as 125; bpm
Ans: 69; bpm
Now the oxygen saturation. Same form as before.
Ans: 93; %
